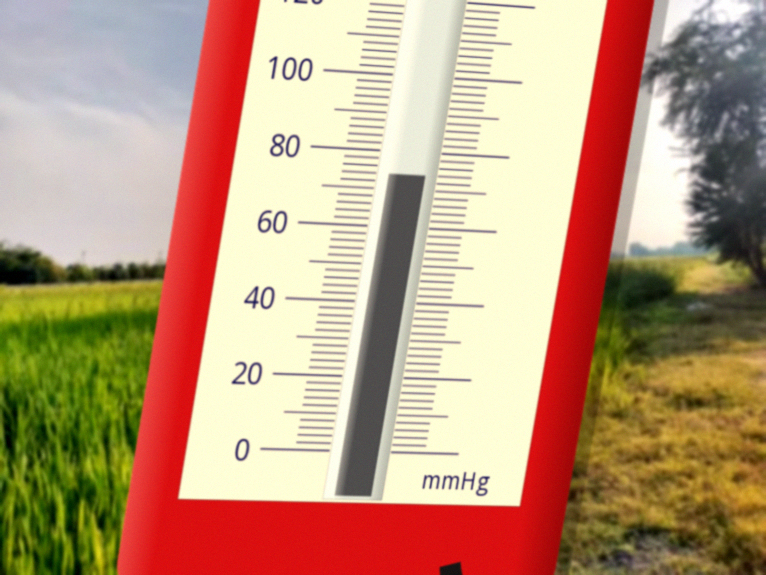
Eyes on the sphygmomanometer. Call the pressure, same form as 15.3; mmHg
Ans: 74; mmHg
